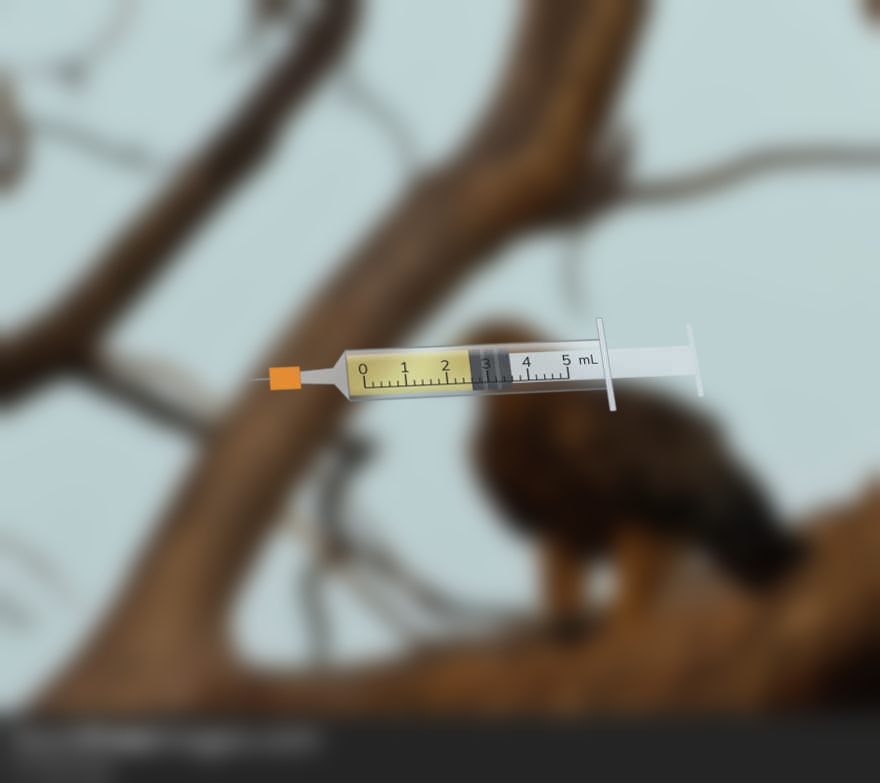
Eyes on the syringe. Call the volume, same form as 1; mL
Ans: 2.6; mL
